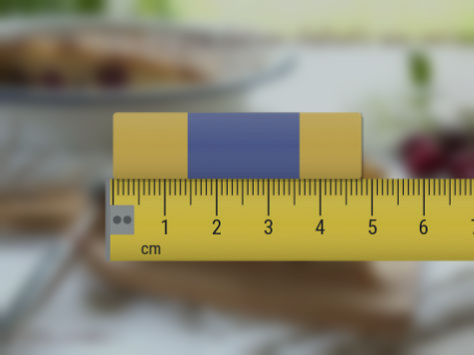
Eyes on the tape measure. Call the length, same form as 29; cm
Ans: 4.8; cm
